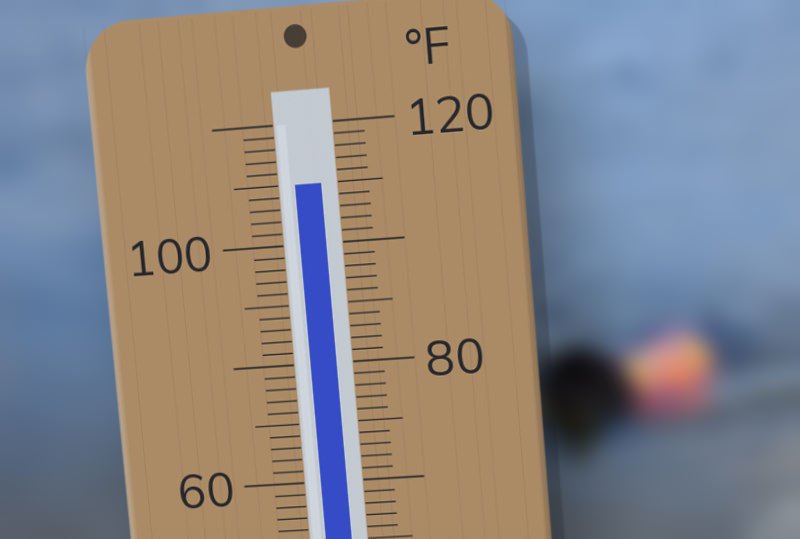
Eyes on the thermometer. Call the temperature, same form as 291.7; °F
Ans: 110; °F
